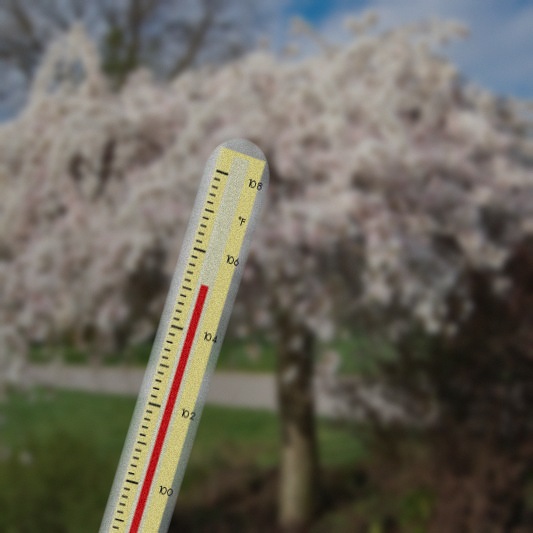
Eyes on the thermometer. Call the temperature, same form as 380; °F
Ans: 105.2; °F
